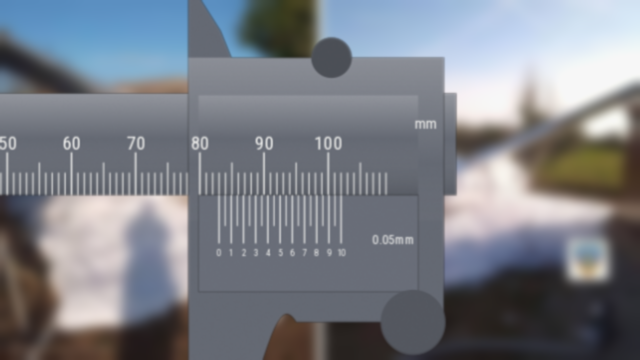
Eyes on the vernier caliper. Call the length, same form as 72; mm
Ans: 83.0; mm
